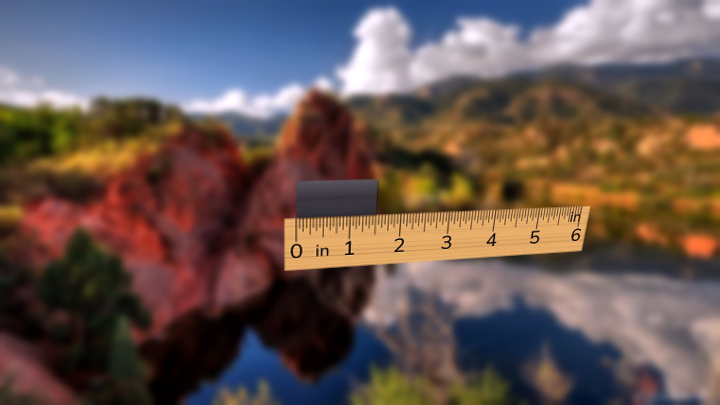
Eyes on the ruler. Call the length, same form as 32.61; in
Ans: 1.5; in
